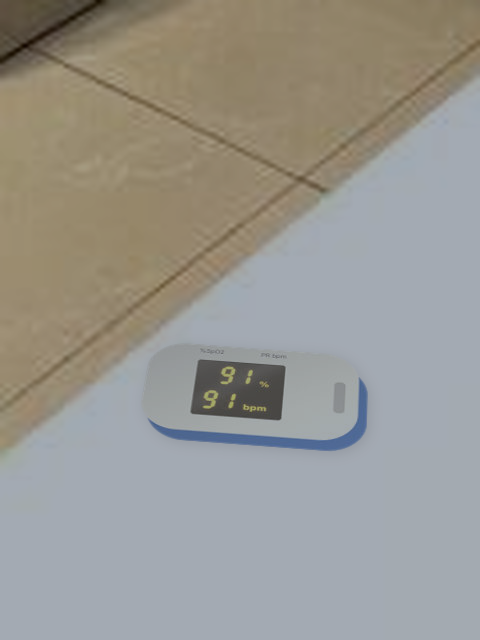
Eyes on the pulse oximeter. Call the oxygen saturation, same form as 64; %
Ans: 91; %
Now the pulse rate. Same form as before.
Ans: 91; bpm
